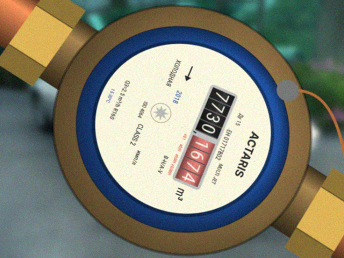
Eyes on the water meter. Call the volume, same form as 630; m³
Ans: 7730.1674; m³
